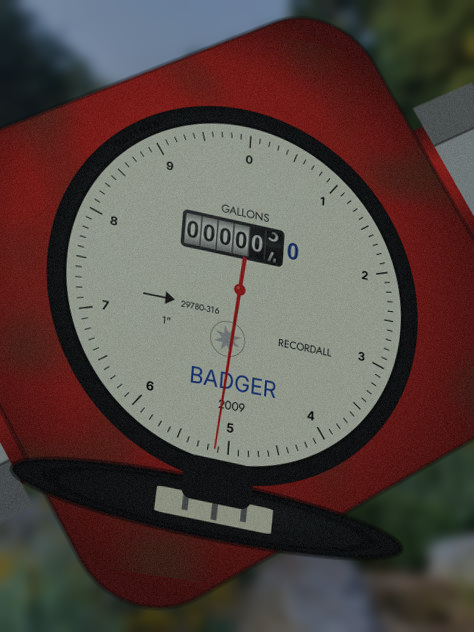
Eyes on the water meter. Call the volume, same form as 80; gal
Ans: 35.1; gal
